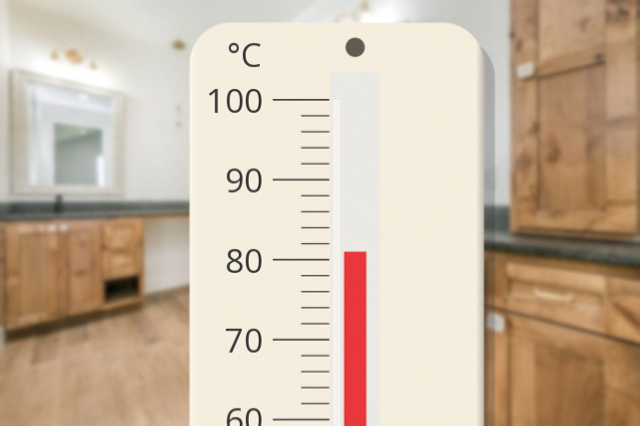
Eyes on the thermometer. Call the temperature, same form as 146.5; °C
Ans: 81; °C
